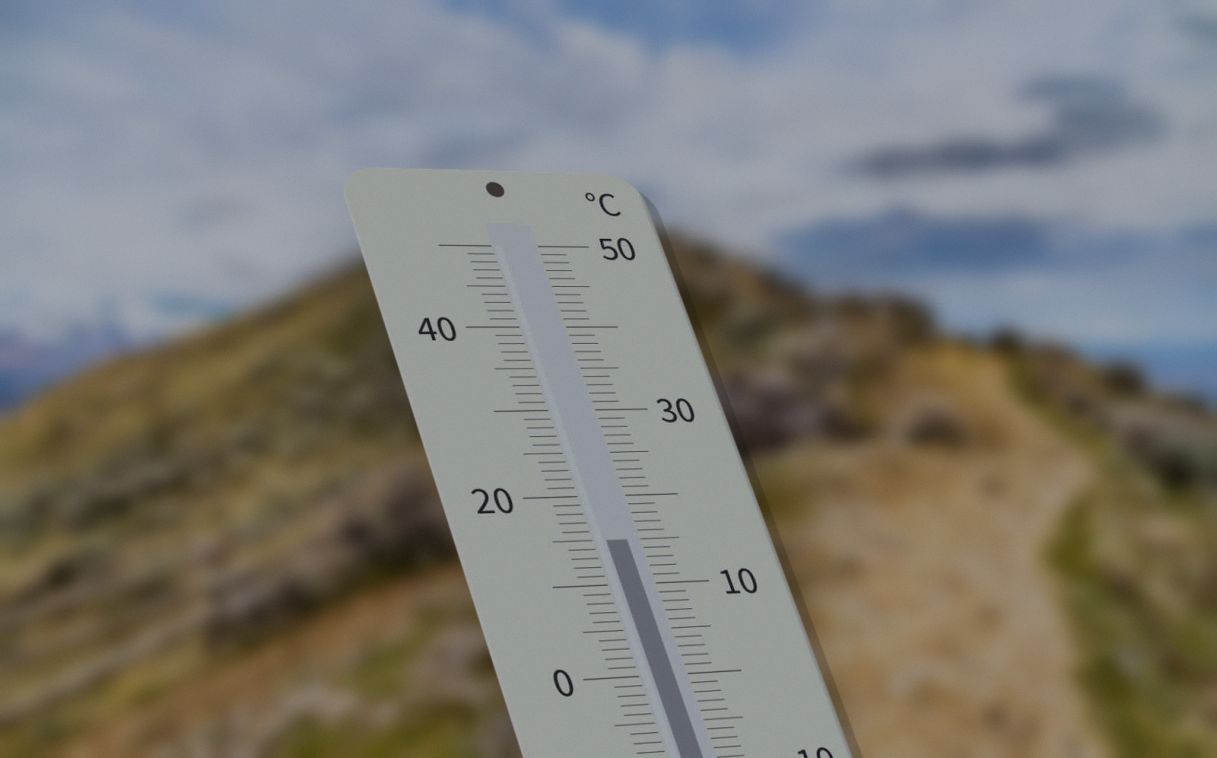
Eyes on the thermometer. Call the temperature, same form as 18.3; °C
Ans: 15; °C
